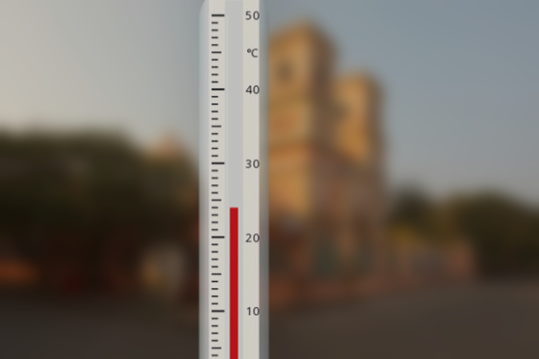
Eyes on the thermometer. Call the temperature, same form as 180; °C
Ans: 24; °C
